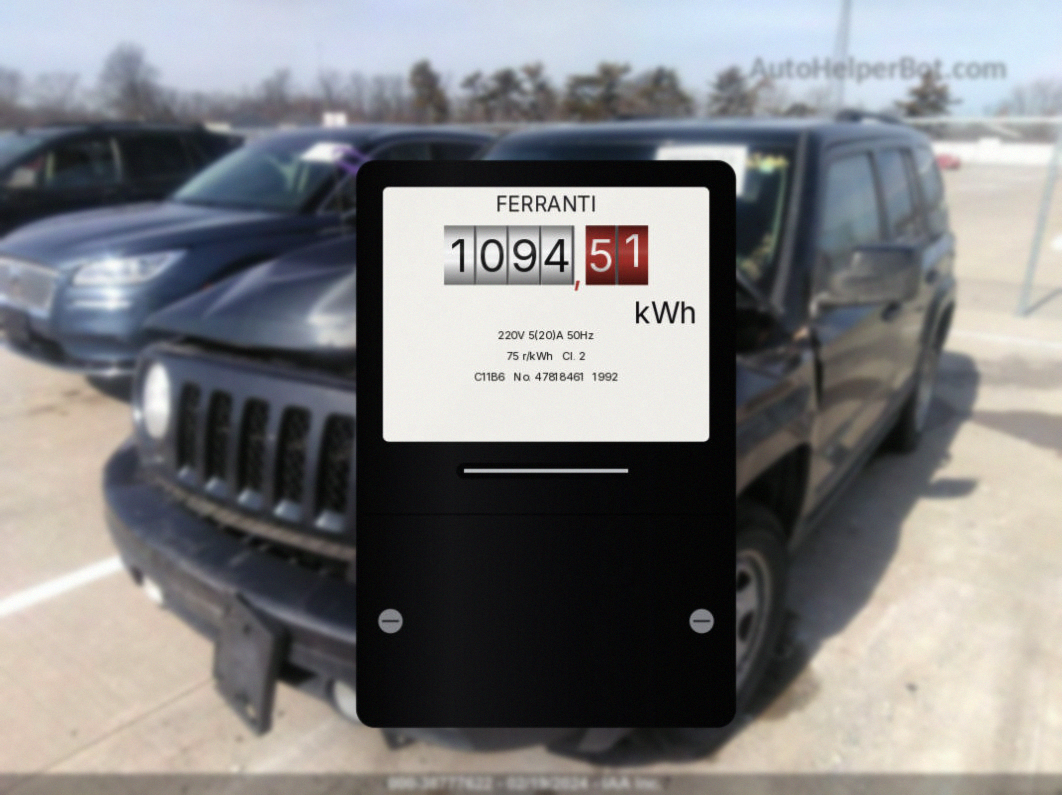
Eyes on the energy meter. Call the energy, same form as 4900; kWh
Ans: 1094.51; kWh
